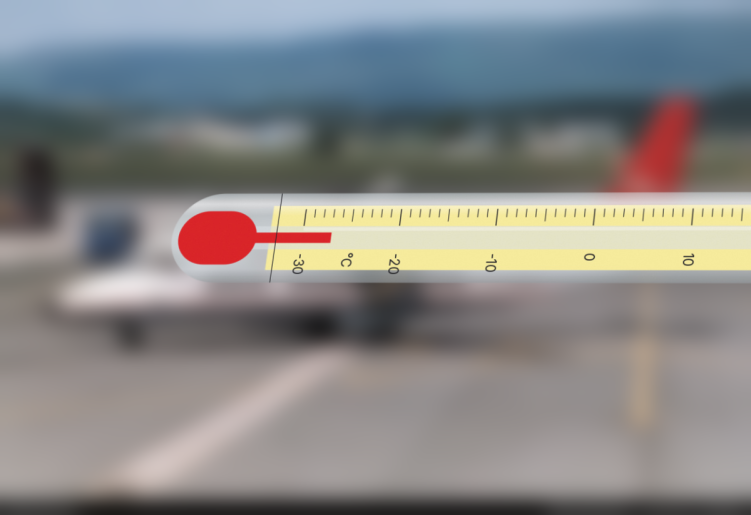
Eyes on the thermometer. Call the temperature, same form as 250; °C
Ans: -27; °C
